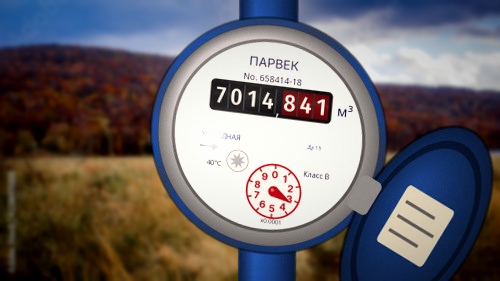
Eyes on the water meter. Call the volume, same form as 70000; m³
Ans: 7014.8413; m³
